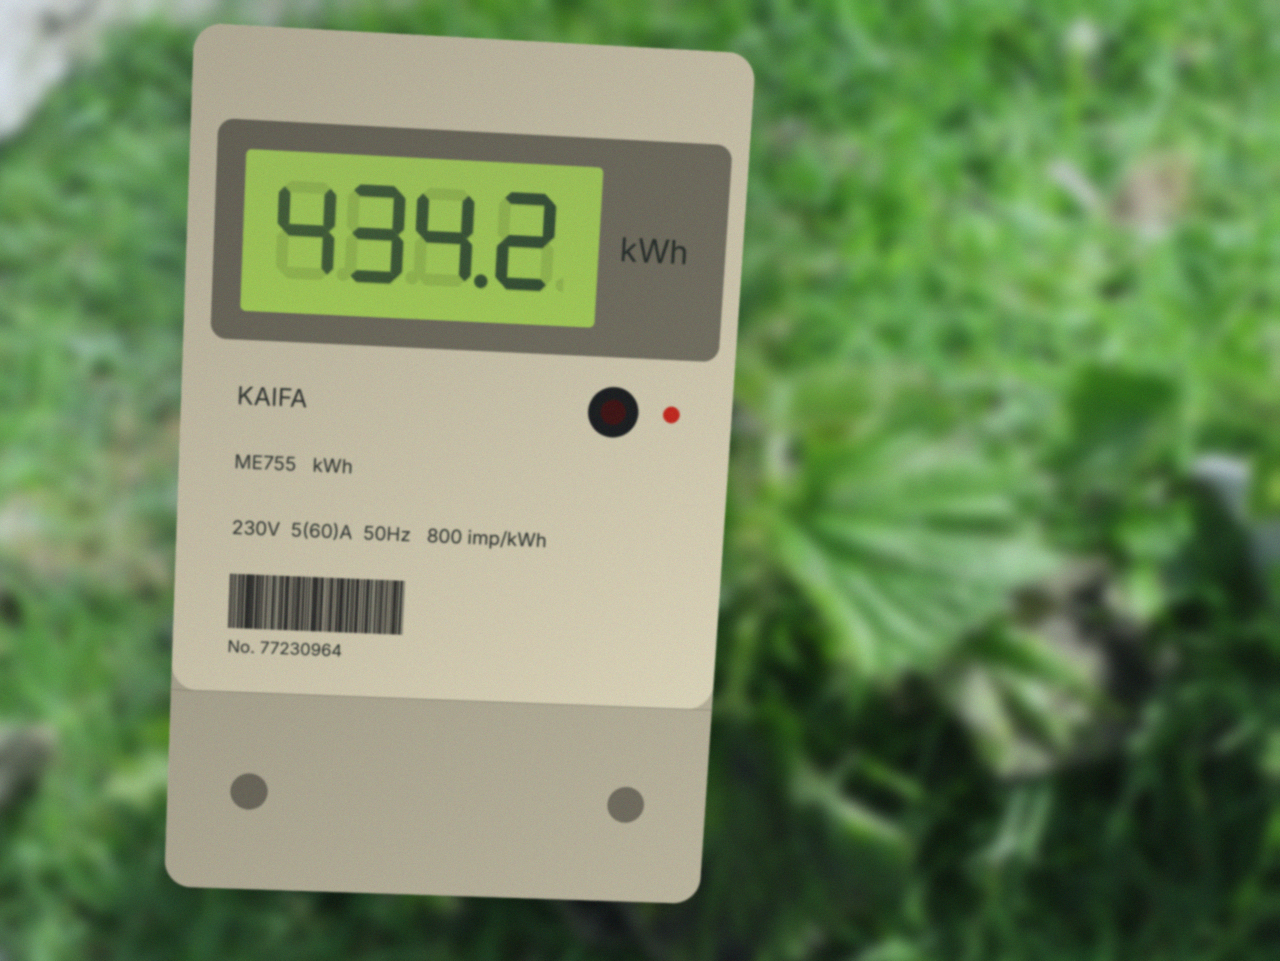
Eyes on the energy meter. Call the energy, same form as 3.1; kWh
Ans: 434.2; kWh
